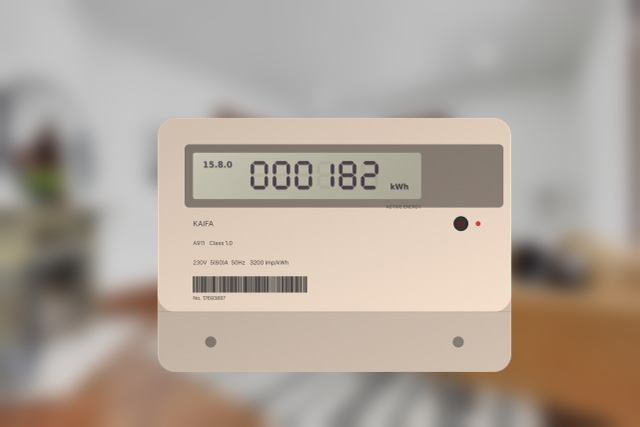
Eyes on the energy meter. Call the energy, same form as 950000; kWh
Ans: 182; kWh
